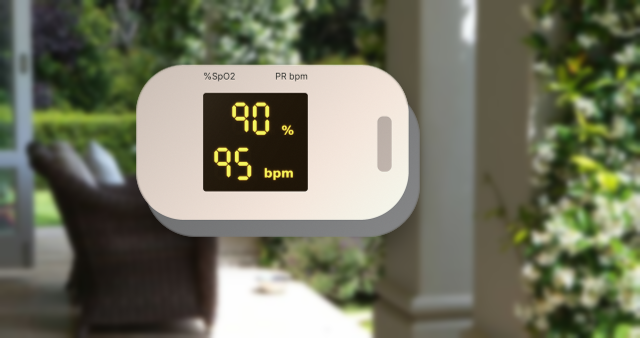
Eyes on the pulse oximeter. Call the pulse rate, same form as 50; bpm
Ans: 95; bpm
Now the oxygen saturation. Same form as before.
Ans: 90; %
